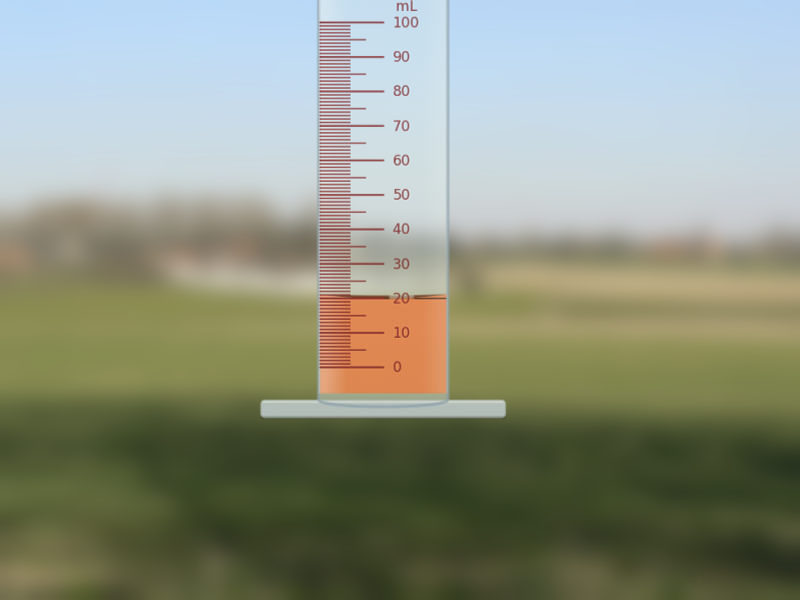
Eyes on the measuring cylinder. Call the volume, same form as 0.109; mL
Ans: 20; mL
